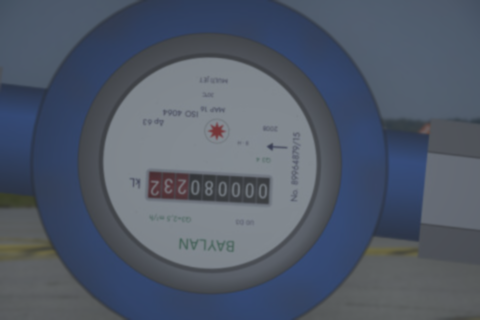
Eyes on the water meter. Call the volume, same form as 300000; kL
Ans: 80.232; kL
